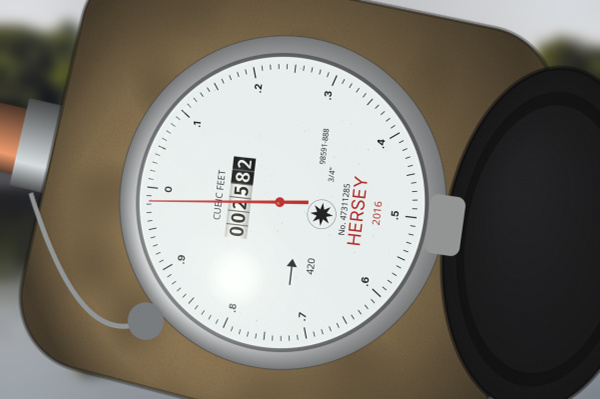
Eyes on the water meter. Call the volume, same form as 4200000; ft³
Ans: 2581.98; ft³
